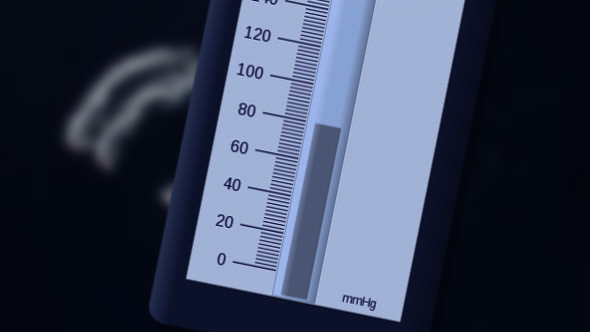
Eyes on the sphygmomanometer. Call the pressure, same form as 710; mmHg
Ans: 80; mmHg
